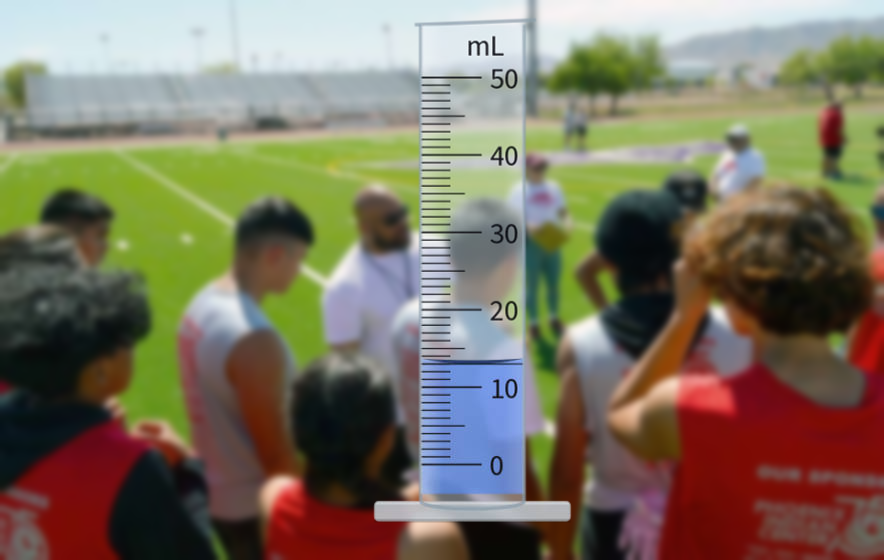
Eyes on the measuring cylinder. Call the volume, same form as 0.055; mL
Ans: 13; mL
